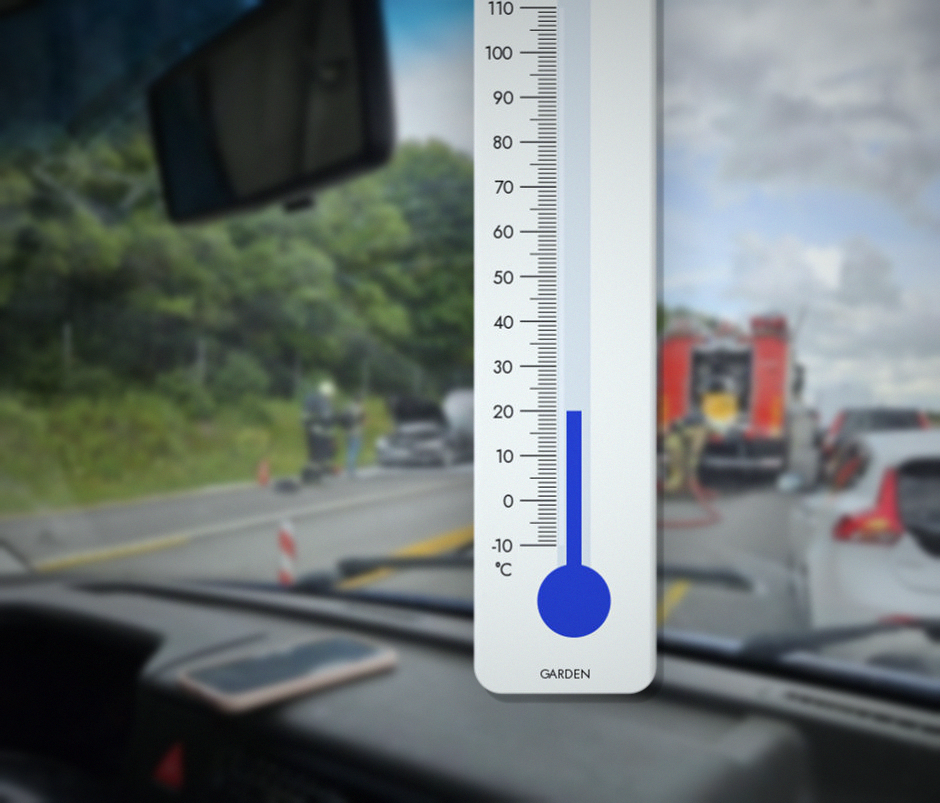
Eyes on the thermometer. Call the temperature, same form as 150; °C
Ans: 20; °C
